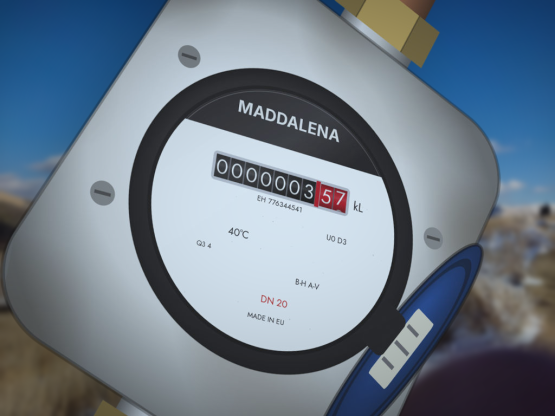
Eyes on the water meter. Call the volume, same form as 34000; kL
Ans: 3.57; kL
